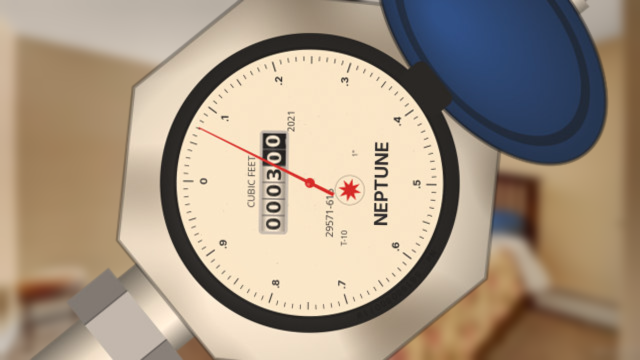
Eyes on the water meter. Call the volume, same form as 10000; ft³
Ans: 300.07; ft³
